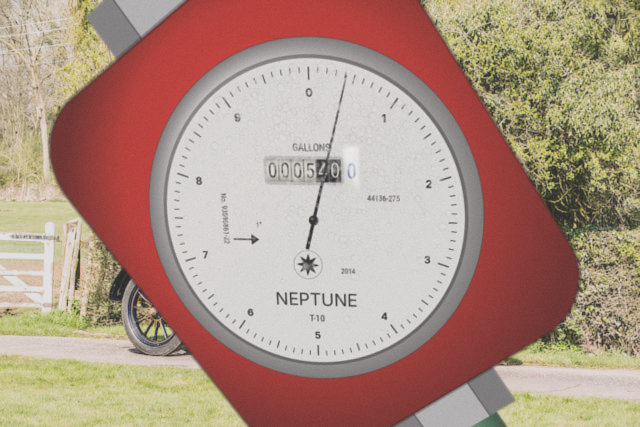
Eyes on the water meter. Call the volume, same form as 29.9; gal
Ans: 5400.4; gal
